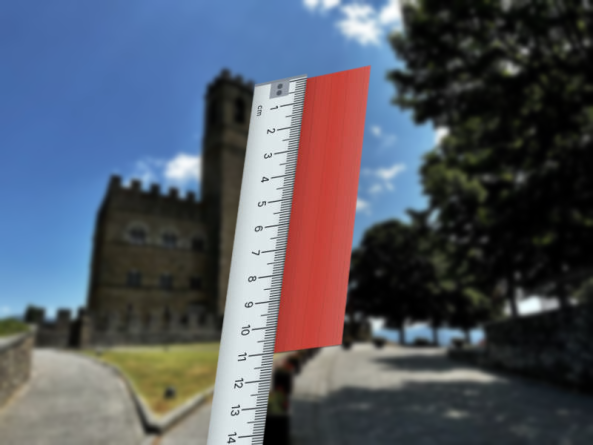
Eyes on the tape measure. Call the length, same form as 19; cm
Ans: 11; cm
